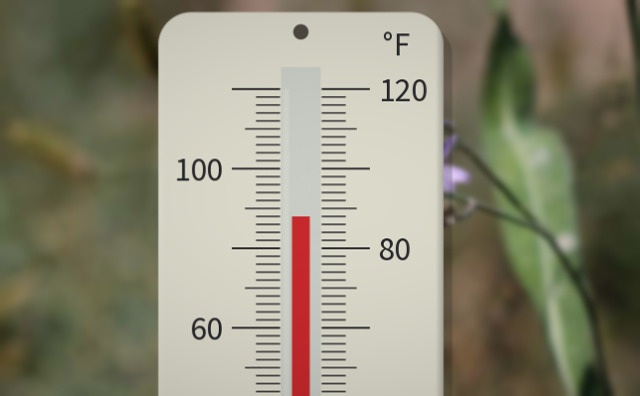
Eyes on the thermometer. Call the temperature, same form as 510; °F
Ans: 88; °F
